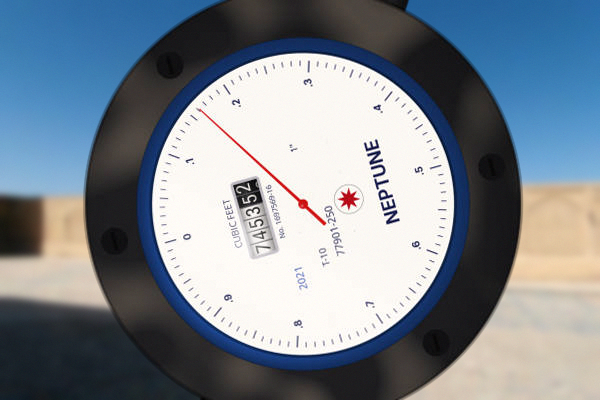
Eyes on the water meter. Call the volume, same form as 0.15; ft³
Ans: 745352.16; ft³
